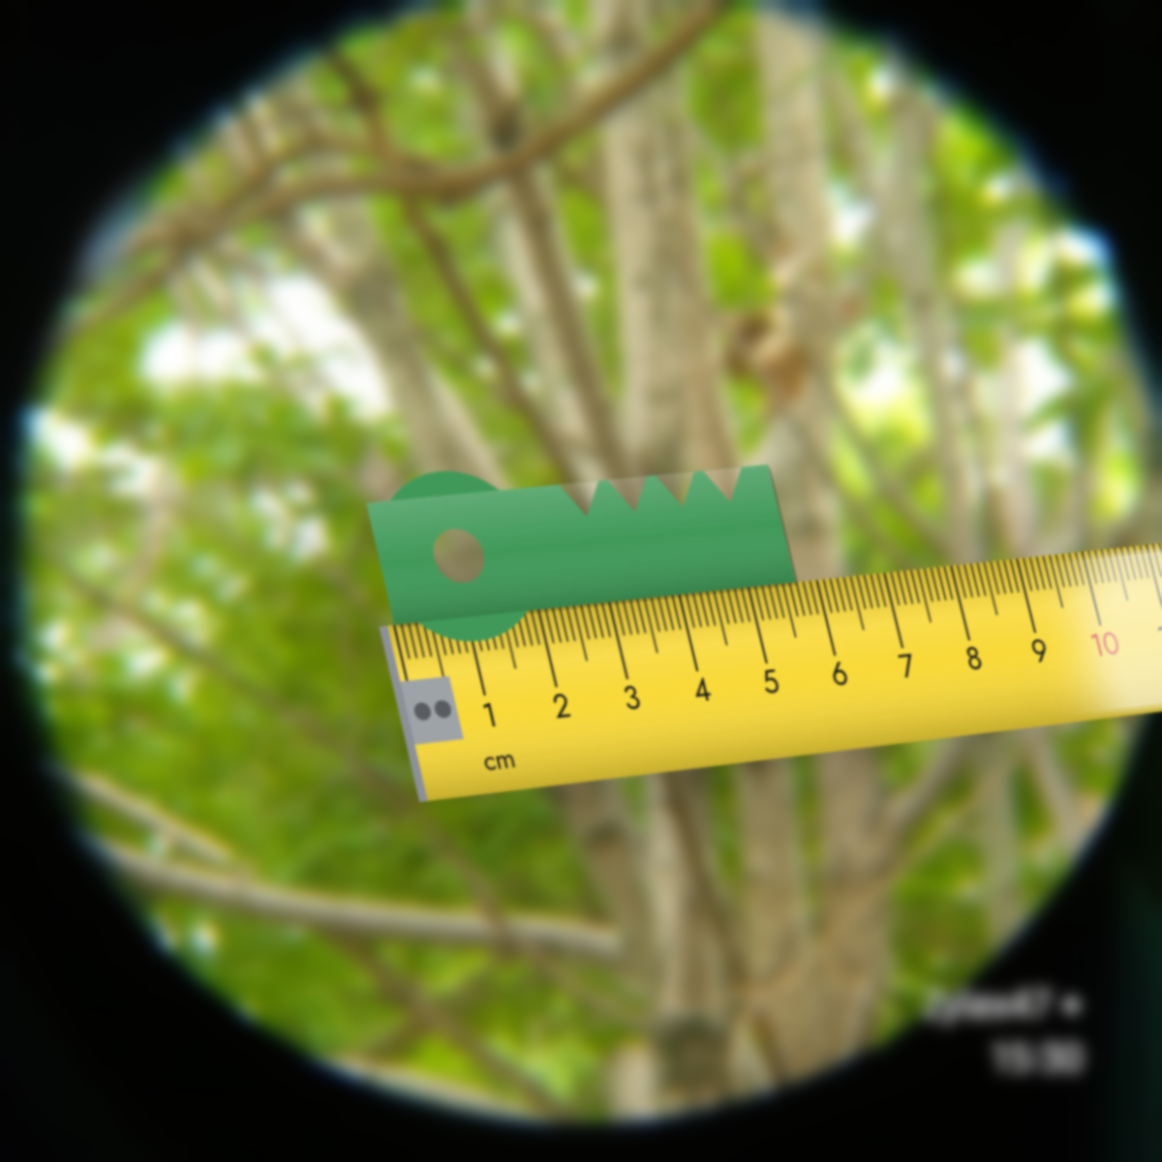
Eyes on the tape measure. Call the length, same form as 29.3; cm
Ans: 5.7; cm
